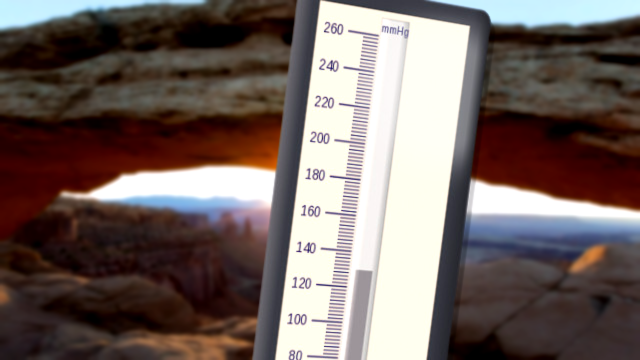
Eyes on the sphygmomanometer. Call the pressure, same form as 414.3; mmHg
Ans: 130; mmHg
